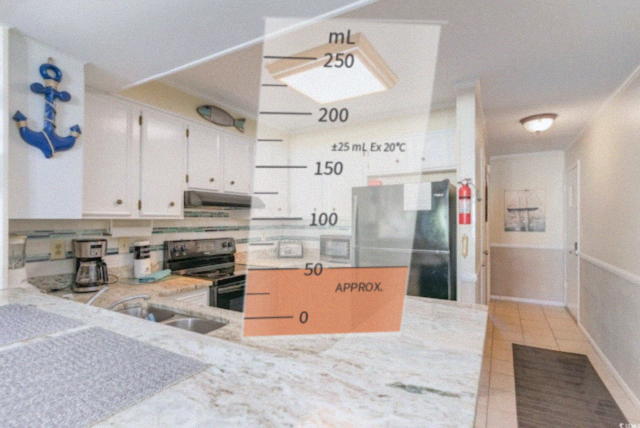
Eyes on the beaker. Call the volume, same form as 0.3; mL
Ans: 50; mL
